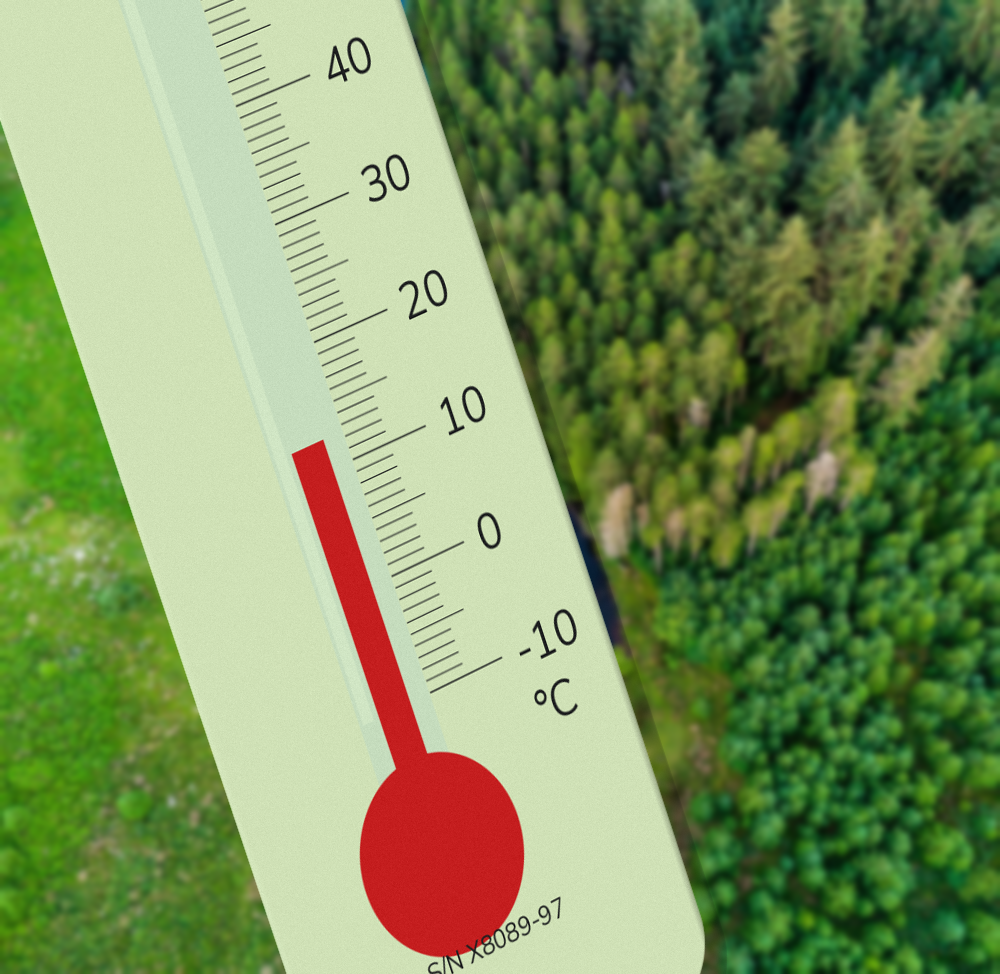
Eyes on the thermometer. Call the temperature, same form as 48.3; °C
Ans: 12.5; °C
